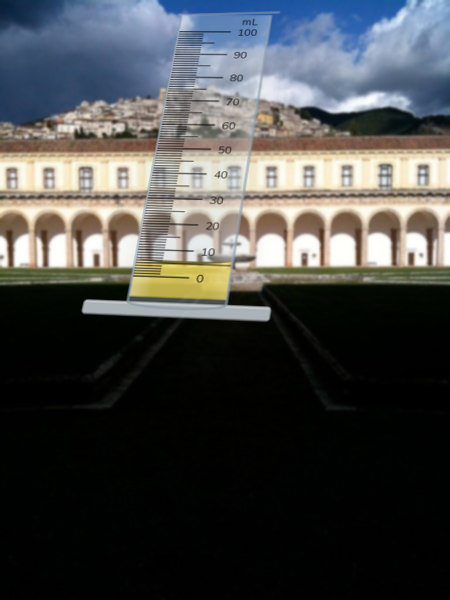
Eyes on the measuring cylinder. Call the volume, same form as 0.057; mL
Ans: 5; mL
